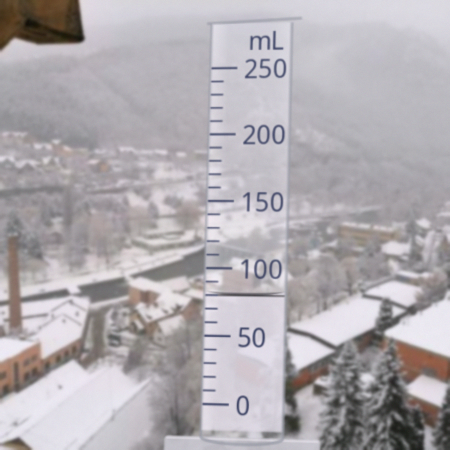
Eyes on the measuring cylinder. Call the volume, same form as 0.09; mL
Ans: 80; mL
